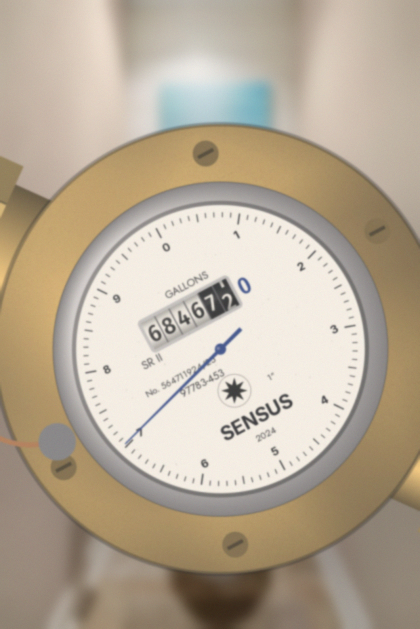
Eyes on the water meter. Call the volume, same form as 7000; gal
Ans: 6846717.0; gal
